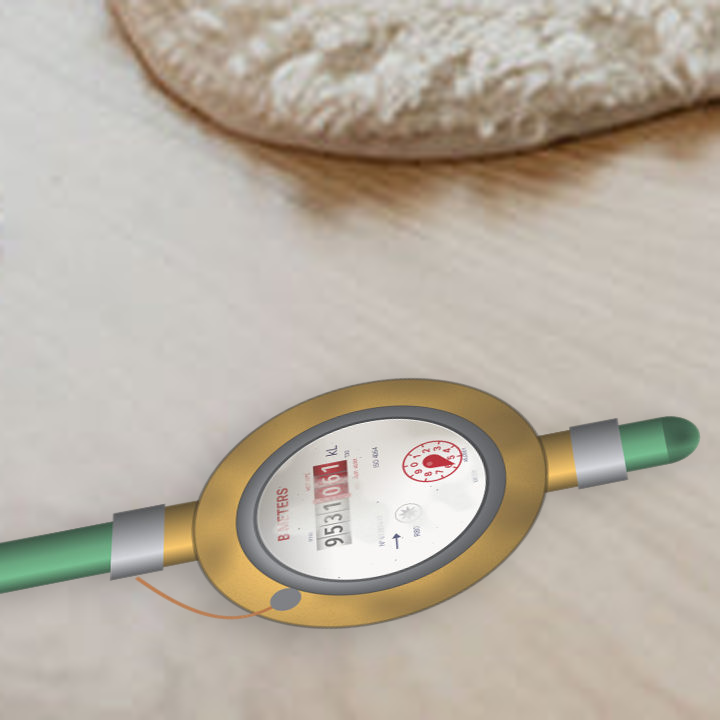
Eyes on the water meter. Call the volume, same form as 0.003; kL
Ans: 9531.0615; kL
